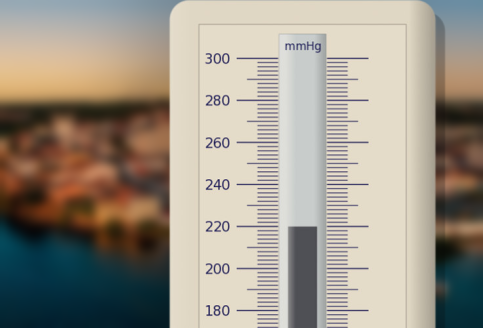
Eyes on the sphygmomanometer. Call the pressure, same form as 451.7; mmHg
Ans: 220; mmHg
